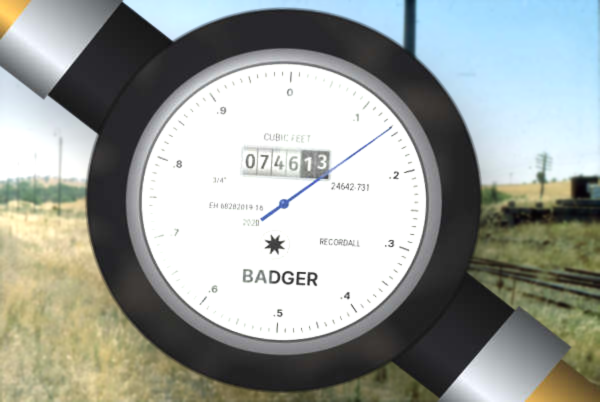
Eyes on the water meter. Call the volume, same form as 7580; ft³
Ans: 74613.14; ft³
